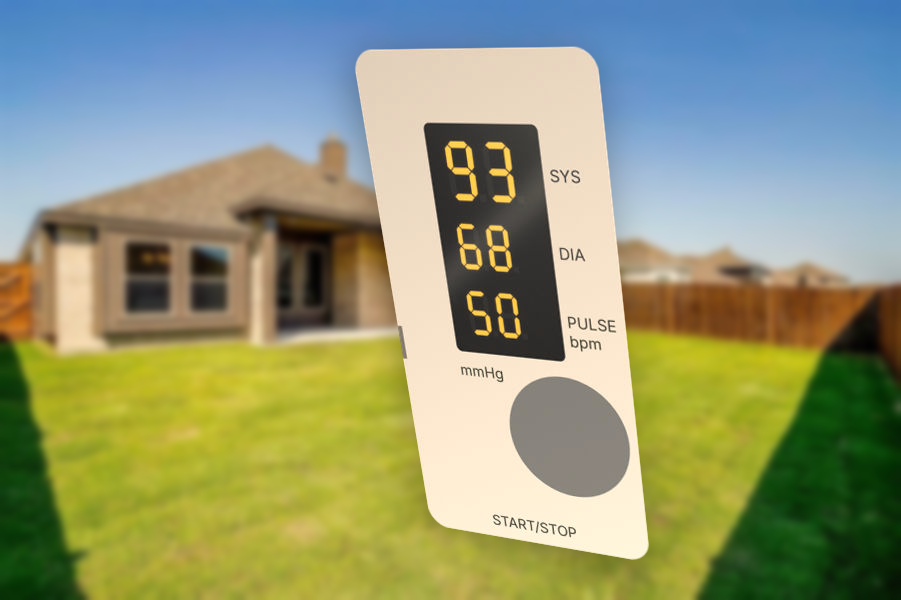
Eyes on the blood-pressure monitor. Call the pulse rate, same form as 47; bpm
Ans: 50; bpm
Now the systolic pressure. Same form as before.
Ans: 93; mmHg
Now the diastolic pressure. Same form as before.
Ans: 68; mmHg
